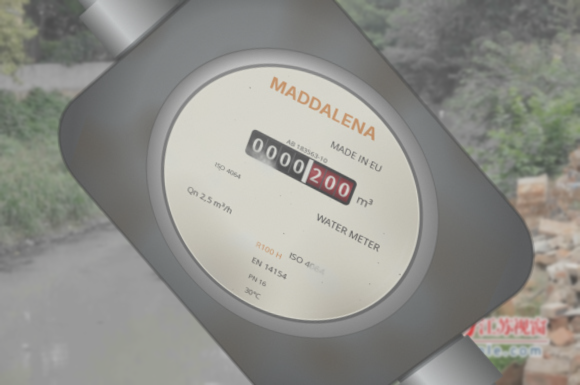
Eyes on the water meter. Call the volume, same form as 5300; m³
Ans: 0.200; m³
